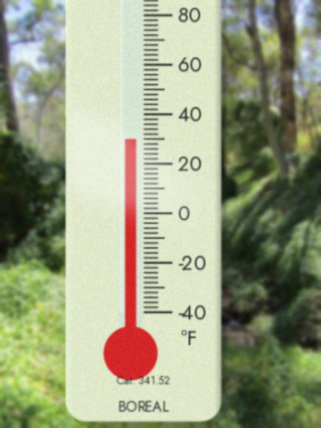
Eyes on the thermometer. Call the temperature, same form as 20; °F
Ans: 30; °F
